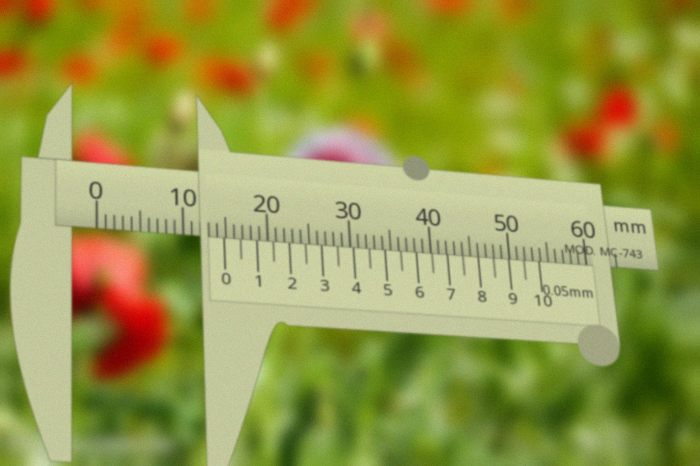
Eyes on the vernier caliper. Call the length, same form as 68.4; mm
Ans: 14.8; mm
